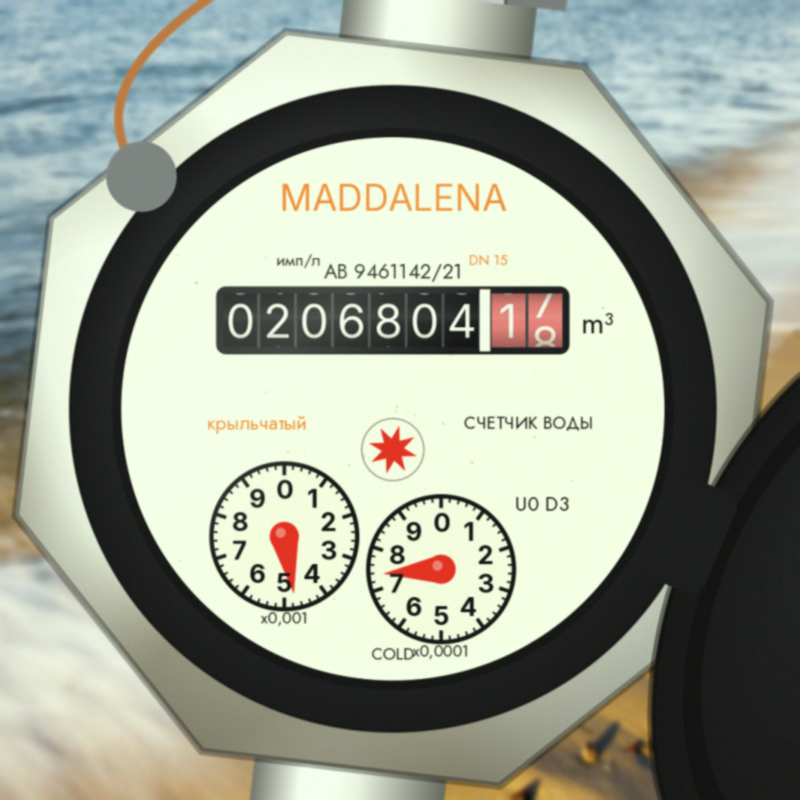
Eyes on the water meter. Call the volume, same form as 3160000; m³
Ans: 206804.1747; m³
